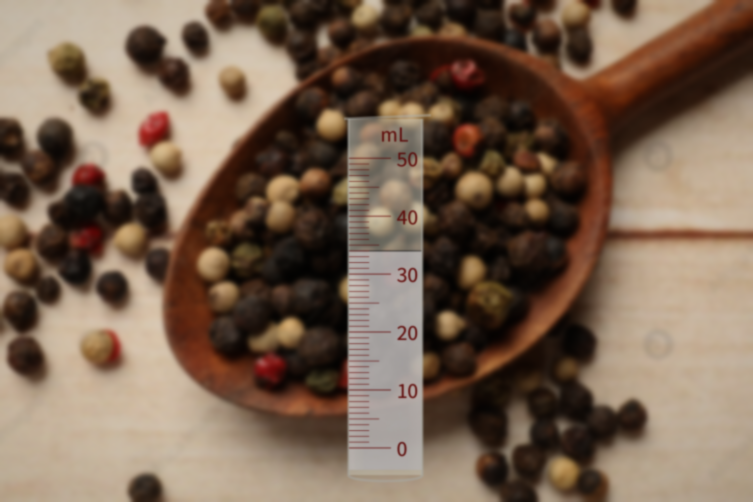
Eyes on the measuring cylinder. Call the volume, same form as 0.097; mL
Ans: 34; mL
